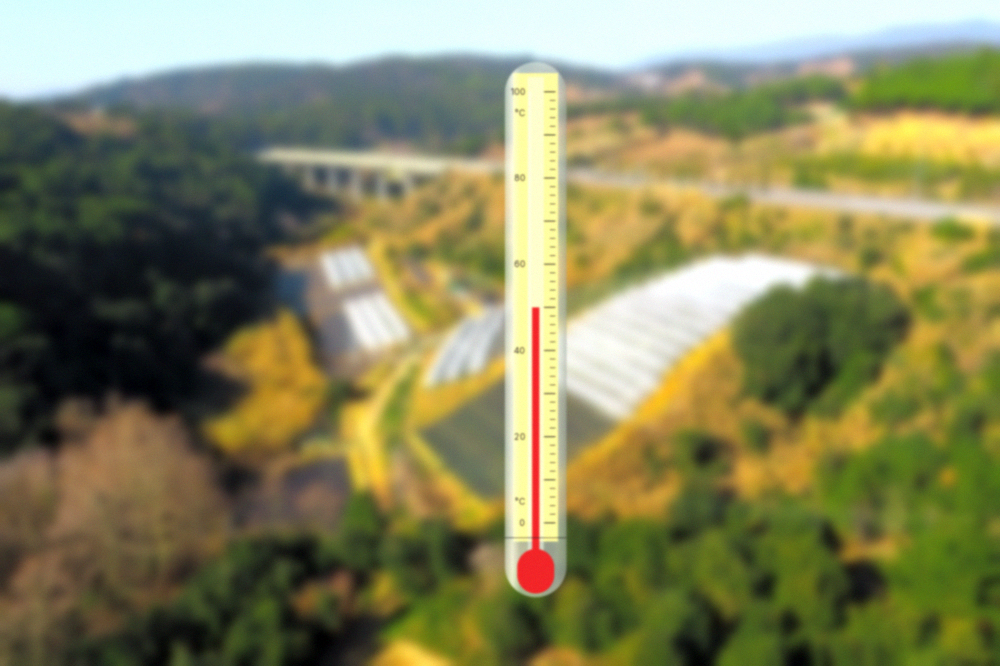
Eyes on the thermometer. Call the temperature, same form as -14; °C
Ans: 50; °C
